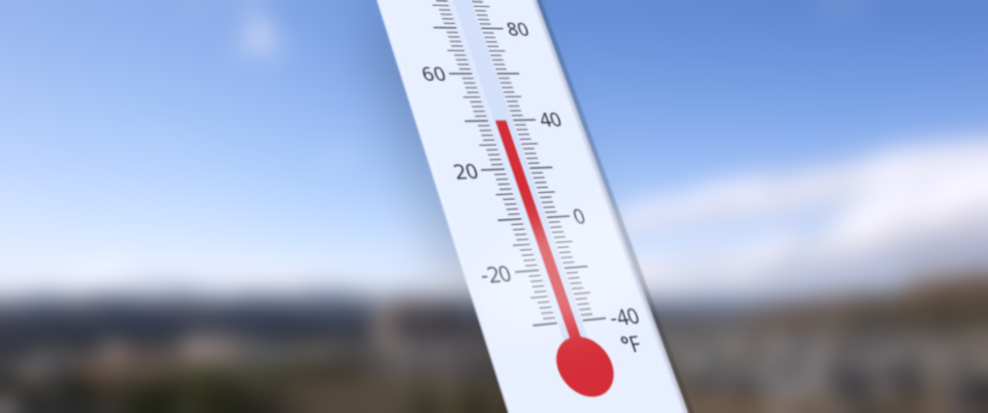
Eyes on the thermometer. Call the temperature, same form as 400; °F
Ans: 40; °F
